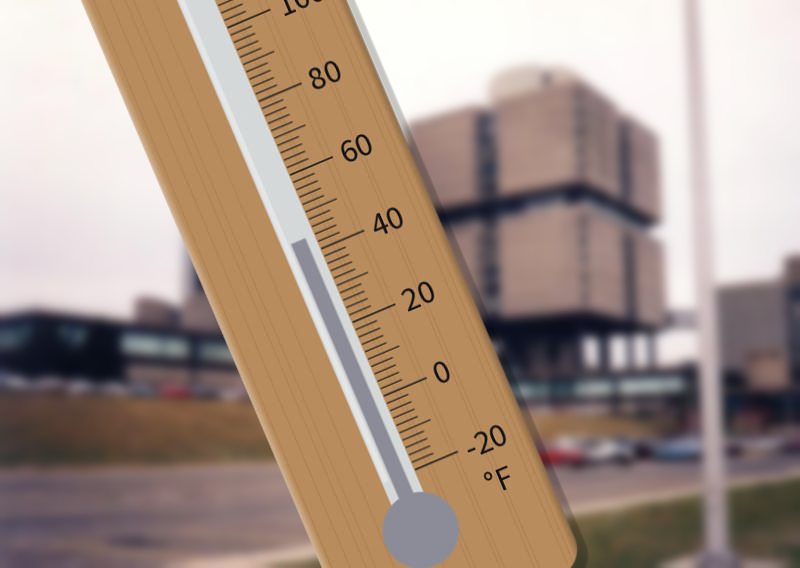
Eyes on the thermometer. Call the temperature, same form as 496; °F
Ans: 44; °F
